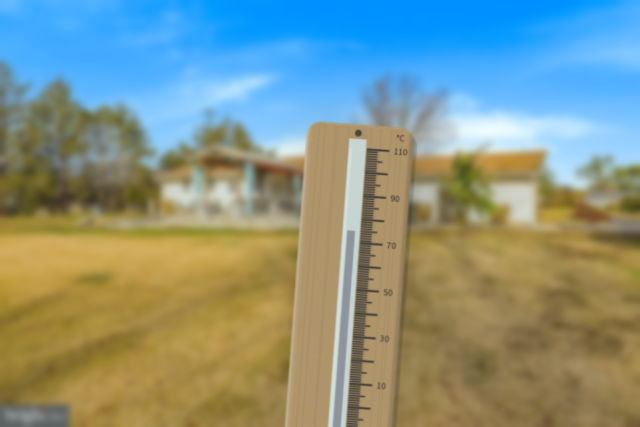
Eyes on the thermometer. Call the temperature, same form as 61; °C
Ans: 75; °C
